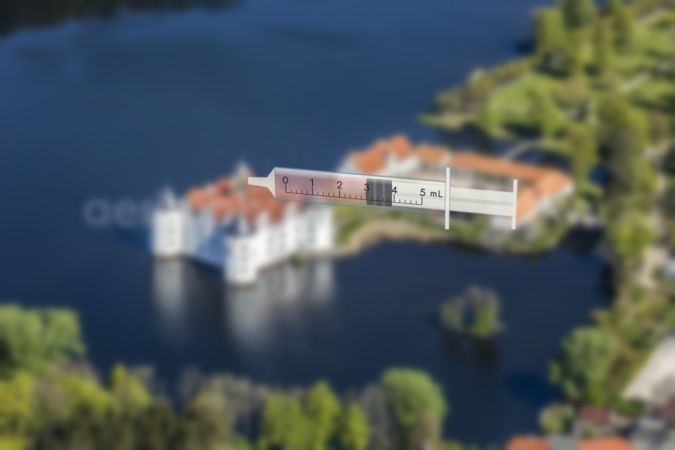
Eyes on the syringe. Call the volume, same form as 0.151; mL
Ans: 3; mL
